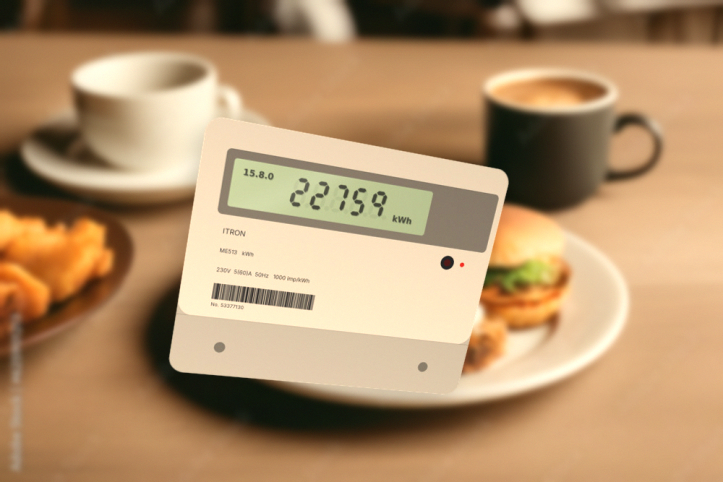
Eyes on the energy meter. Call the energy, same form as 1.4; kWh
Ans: 22759; kWh
